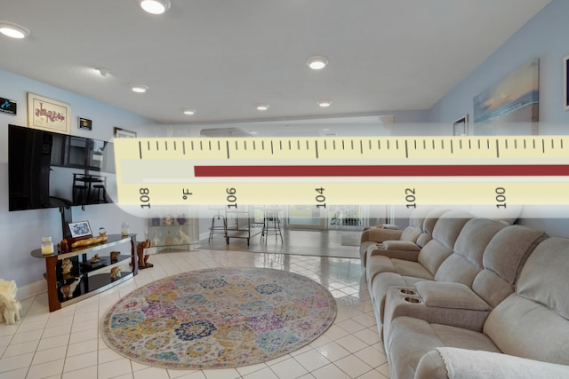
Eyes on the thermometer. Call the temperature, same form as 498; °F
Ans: 106.8; °F
